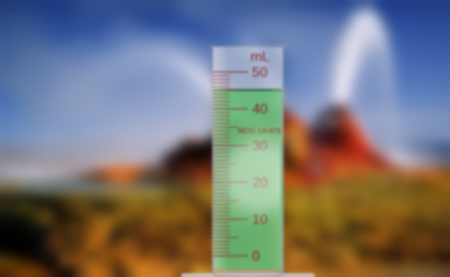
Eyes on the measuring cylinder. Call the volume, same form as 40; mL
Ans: 45; mL
